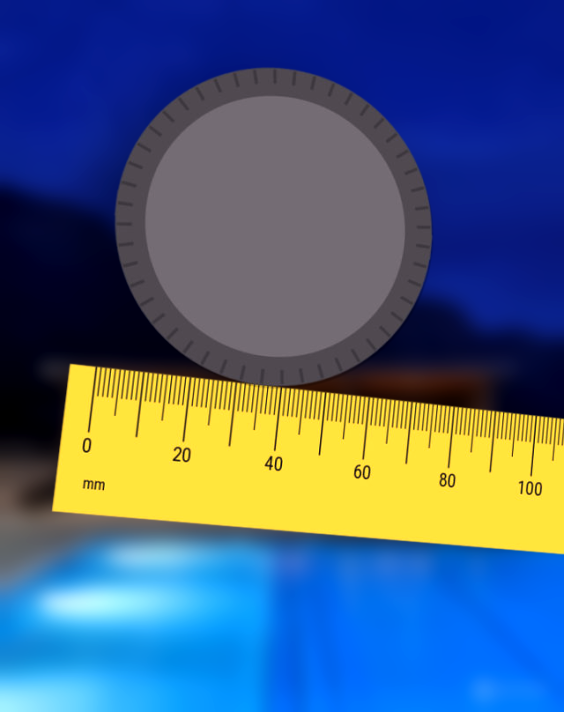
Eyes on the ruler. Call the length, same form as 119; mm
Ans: 71; mm
